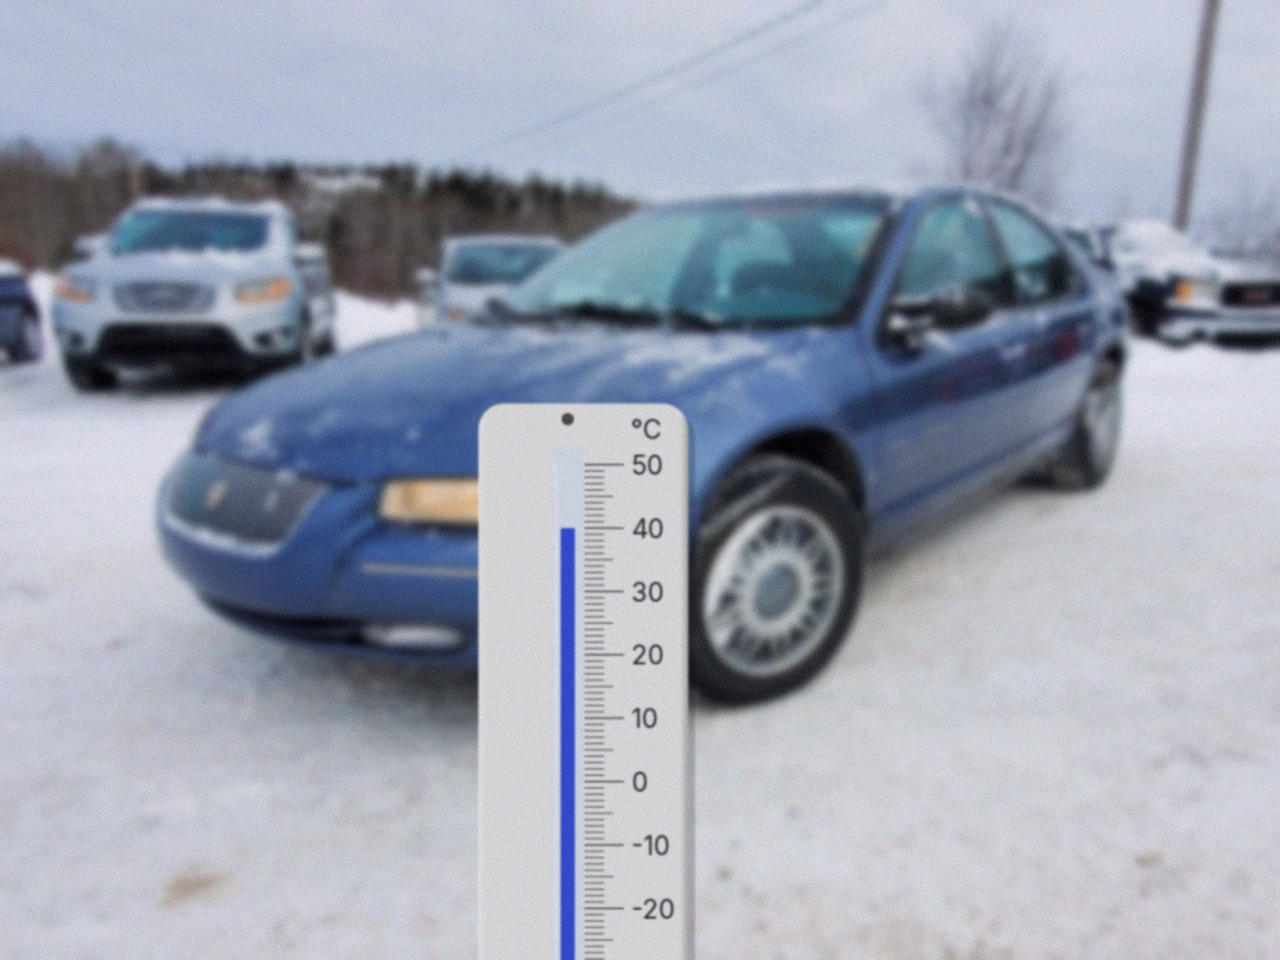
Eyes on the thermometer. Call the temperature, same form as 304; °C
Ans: 40; °C
